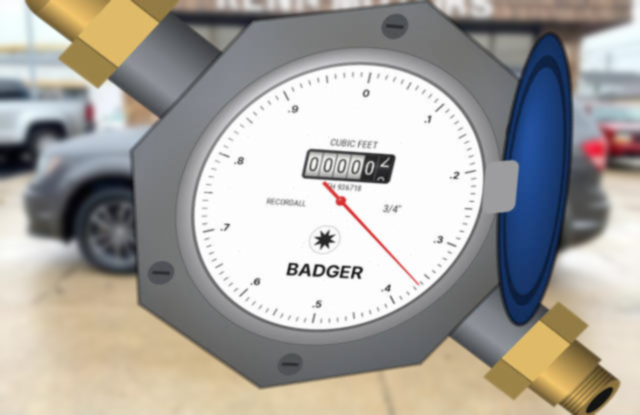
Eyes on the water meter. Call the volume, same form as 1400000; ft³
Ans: 2.36; ft³
